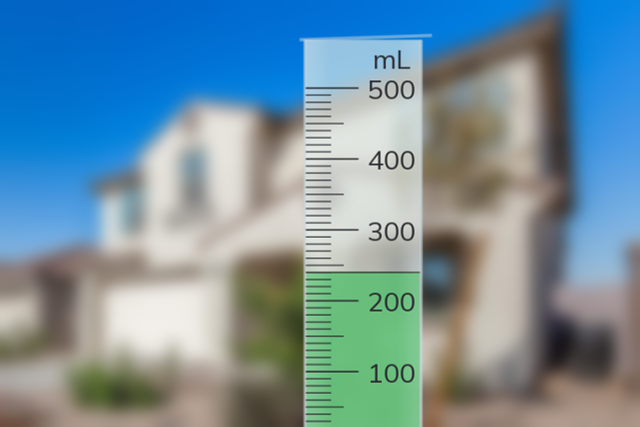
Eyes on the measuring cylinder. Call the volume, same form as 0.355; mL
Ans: 240; mL
